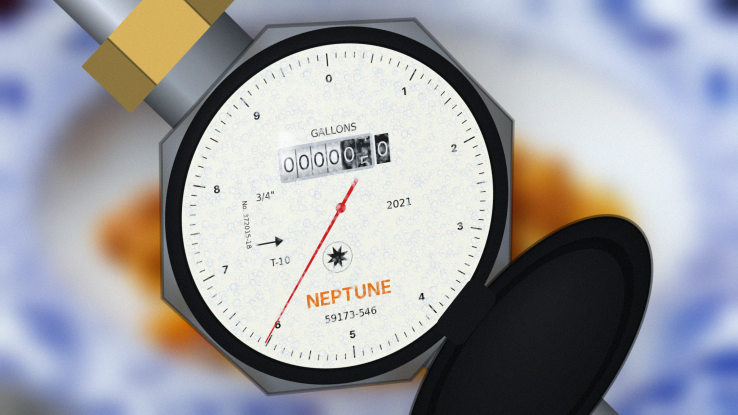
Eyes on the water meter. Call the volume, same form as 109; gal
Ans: 46.0; gal
